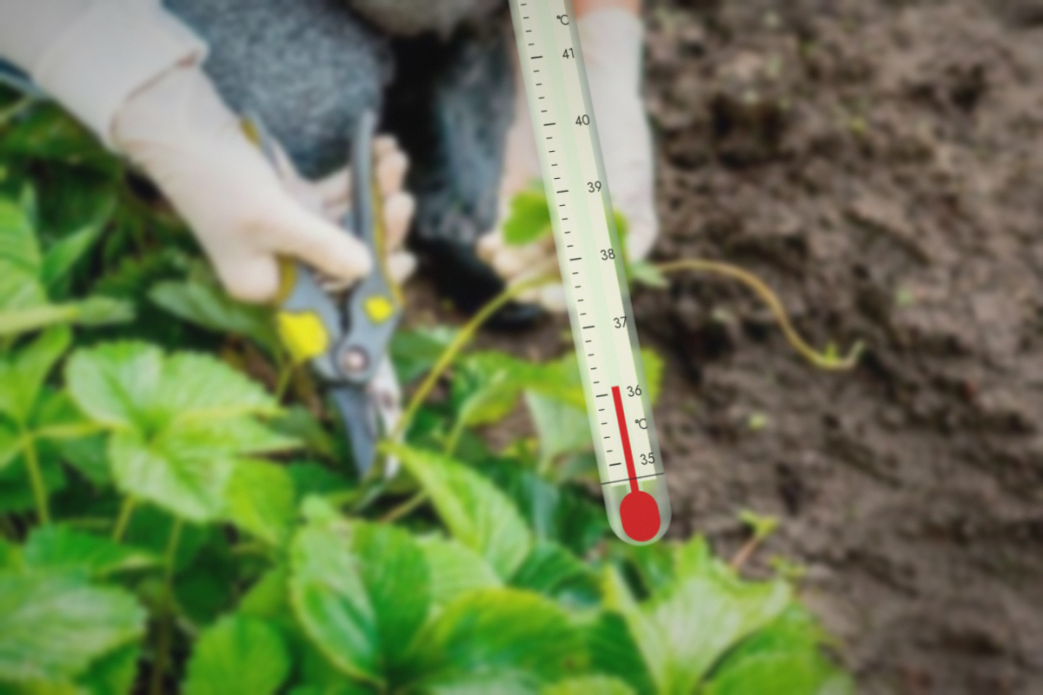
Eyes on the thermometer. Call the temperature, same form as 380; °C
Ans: 36.1; °C
